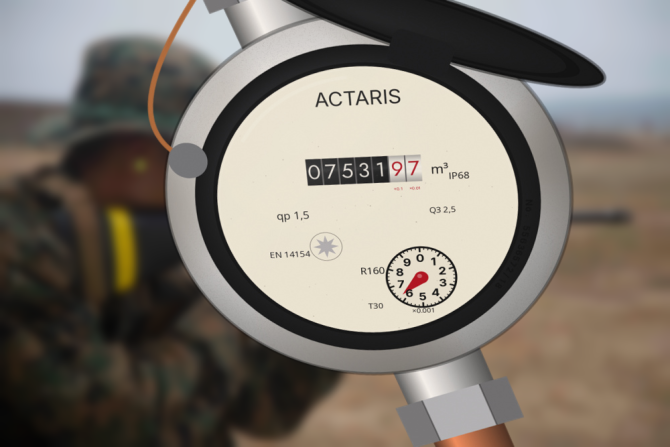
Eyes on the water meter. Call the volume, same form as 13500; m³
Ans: 7531.976; m³
